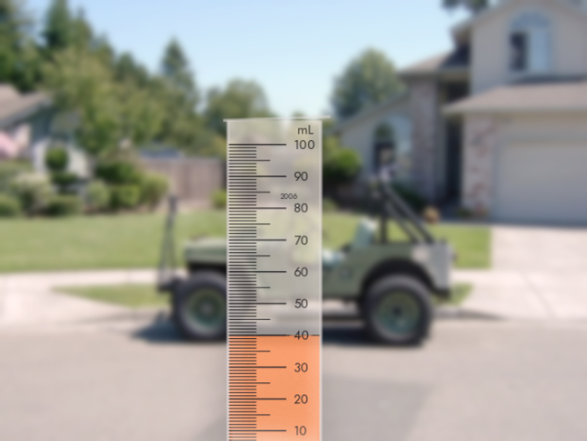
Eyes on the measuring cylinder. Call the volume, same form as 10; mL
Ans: 40; mL
